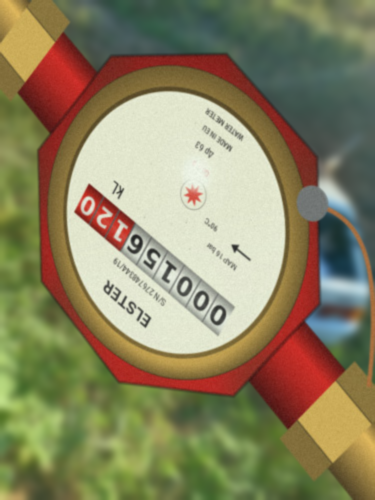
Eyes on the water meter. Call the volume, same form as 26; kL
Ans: 156.120; kL
